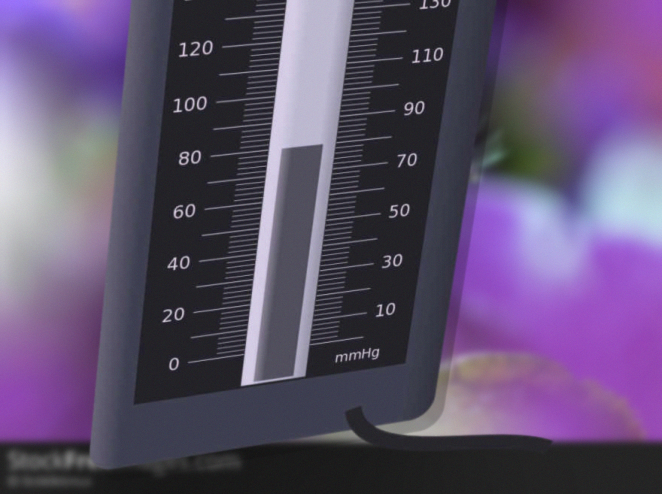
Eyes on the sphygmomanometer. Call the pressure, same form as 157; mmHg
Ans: 80; mmHg
